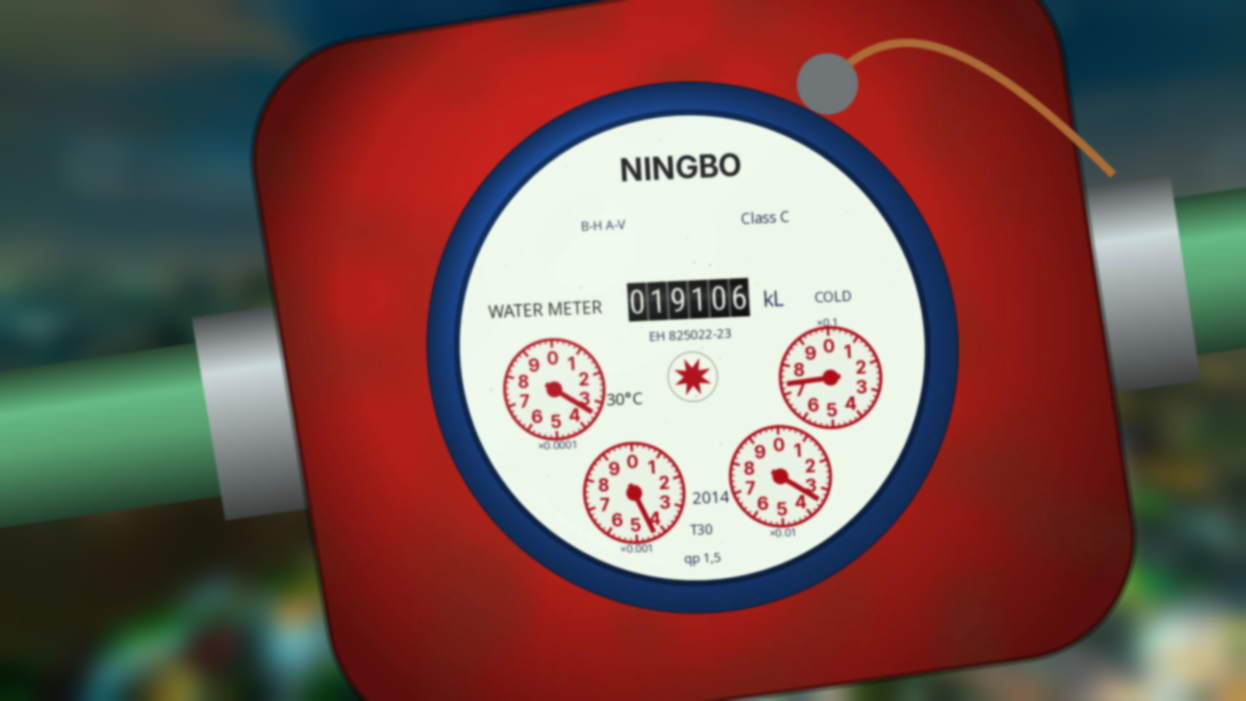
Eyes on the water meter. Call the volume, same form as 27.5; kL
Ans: 19106.7343; kL
